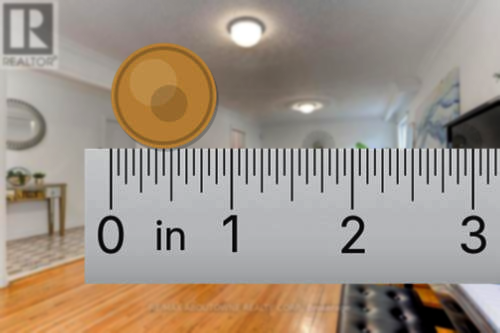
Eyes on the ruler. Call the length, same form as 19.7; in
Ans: 0.875; in
